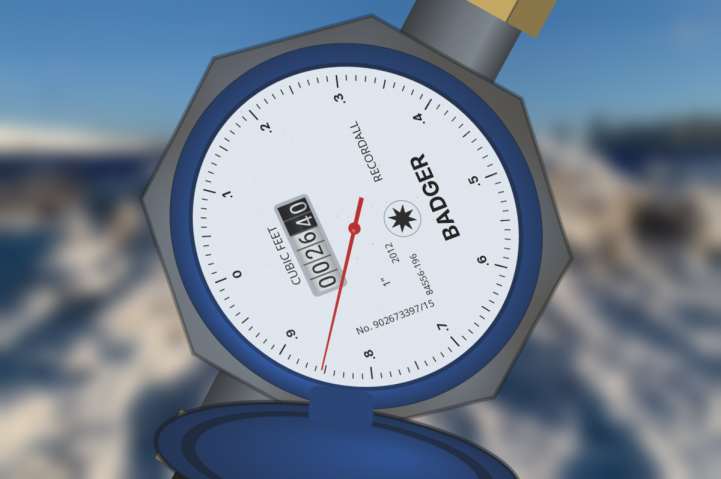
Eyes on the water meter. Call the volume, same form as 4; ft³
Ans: 2639.85; ft³
